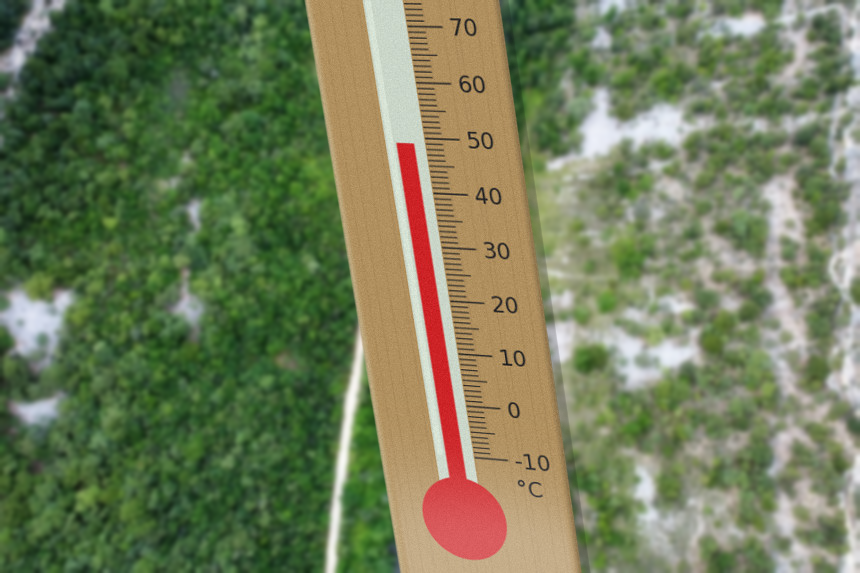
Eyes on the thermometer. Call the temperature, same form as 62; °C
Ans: 49; °C
